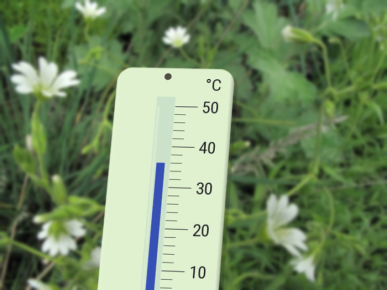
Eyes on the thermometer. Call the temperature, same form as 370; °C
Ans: 36; °C
